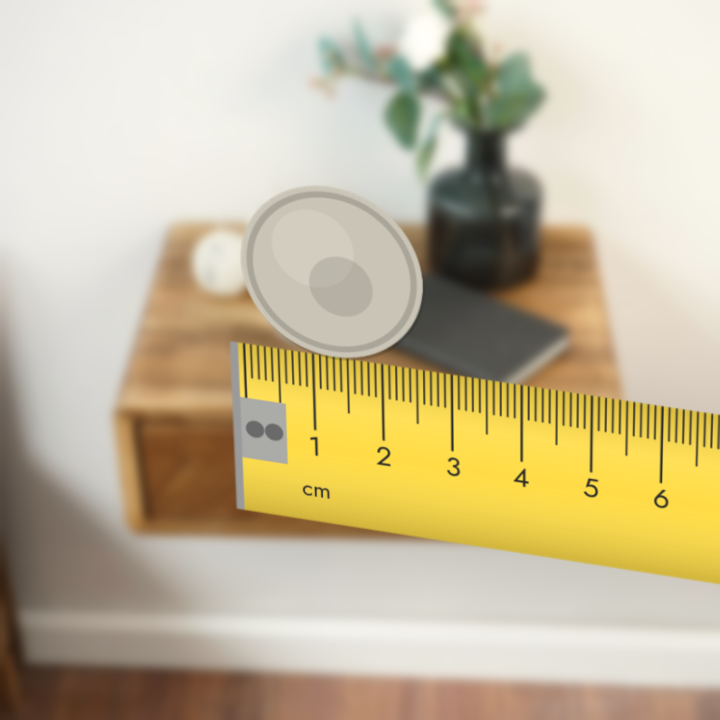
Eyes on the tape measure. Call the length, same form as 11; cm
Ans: 2.6; cm
